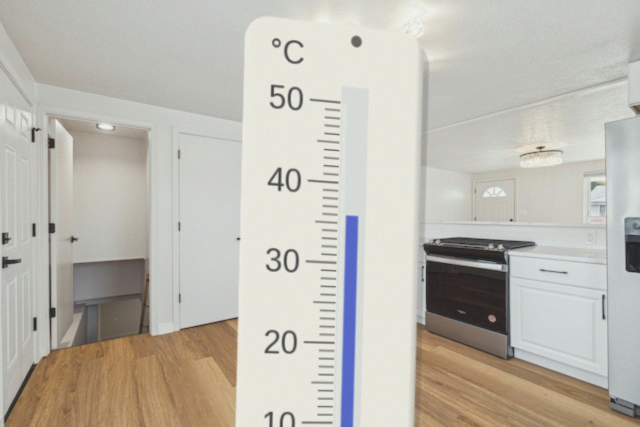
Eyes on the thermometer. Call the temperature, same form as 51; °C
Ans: 36; °C
